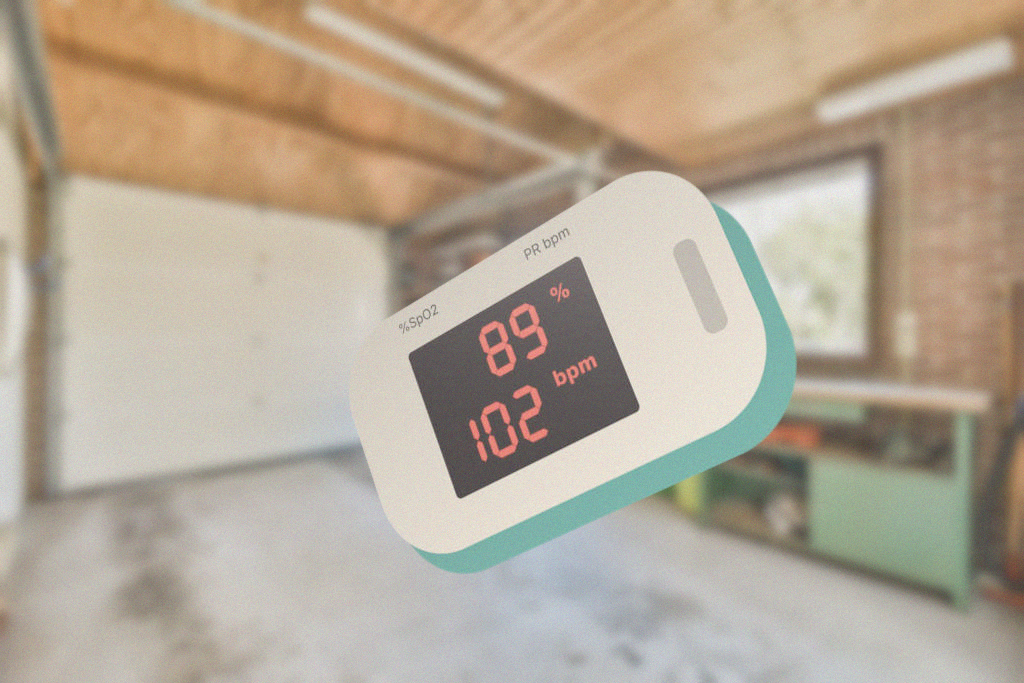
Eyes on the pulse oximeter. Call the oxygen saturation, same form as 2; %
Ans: 89; %
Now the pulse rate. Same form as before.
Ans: 102; bpm
